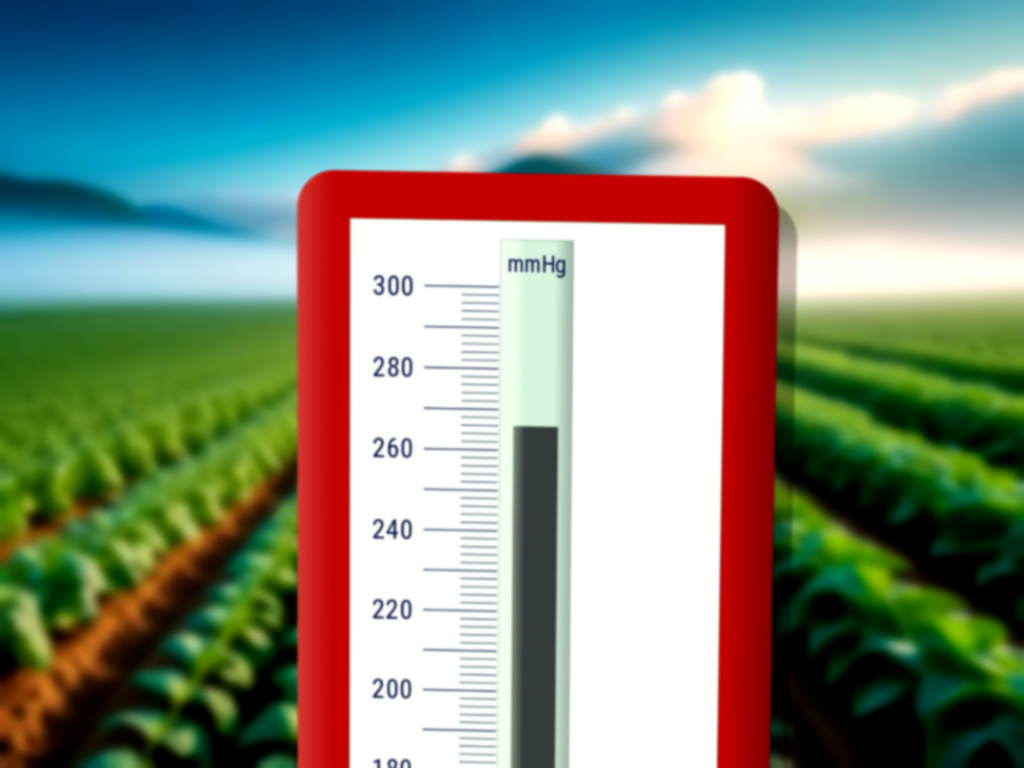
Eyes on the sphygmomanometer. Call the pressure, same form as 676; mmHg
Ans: 266; mmHg
